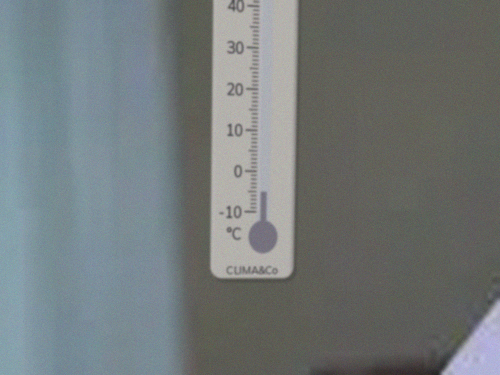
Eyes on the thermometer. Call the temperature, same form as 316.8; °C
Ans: -5; °C
